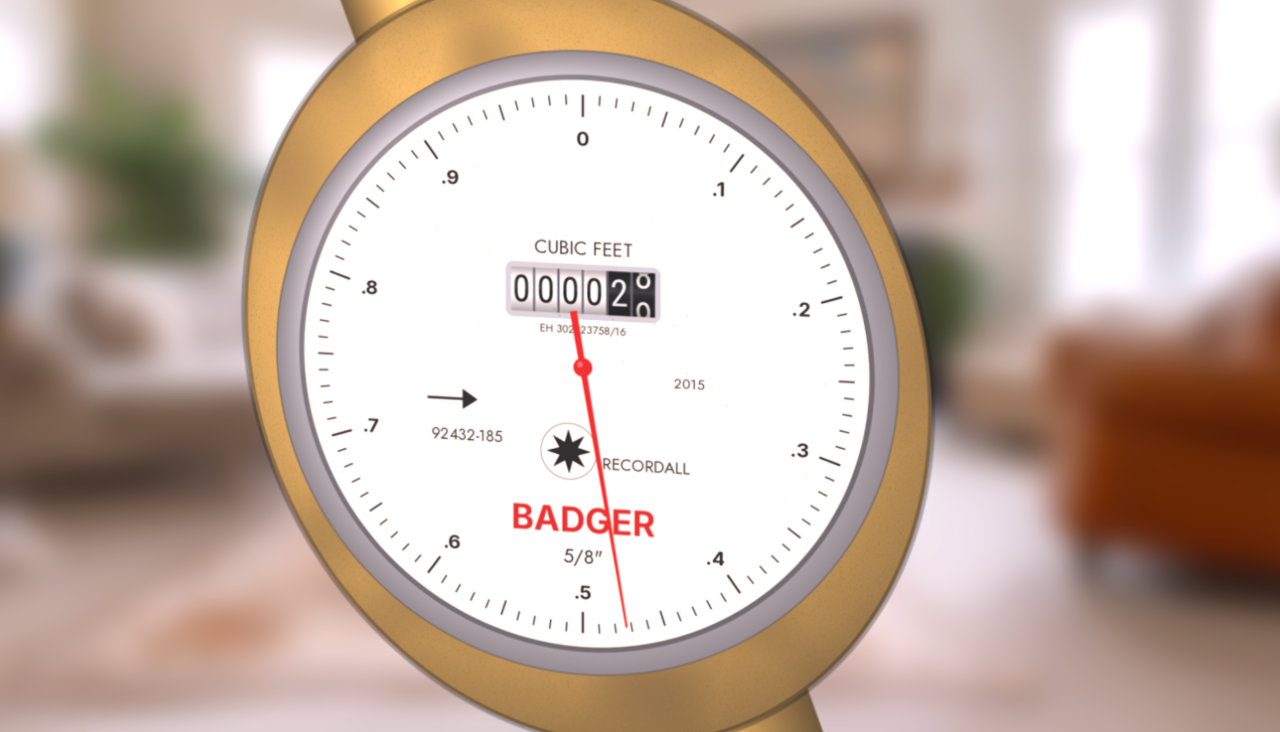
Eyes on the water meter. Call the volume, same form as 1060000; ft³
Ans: 28.47; ft³
